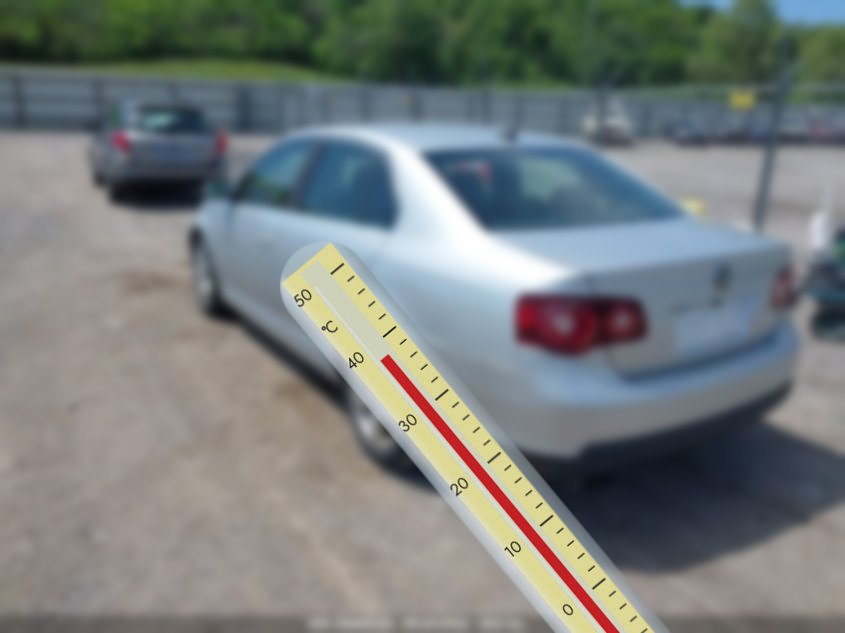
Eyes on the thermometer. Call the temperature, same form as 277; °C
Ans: 38; °C
